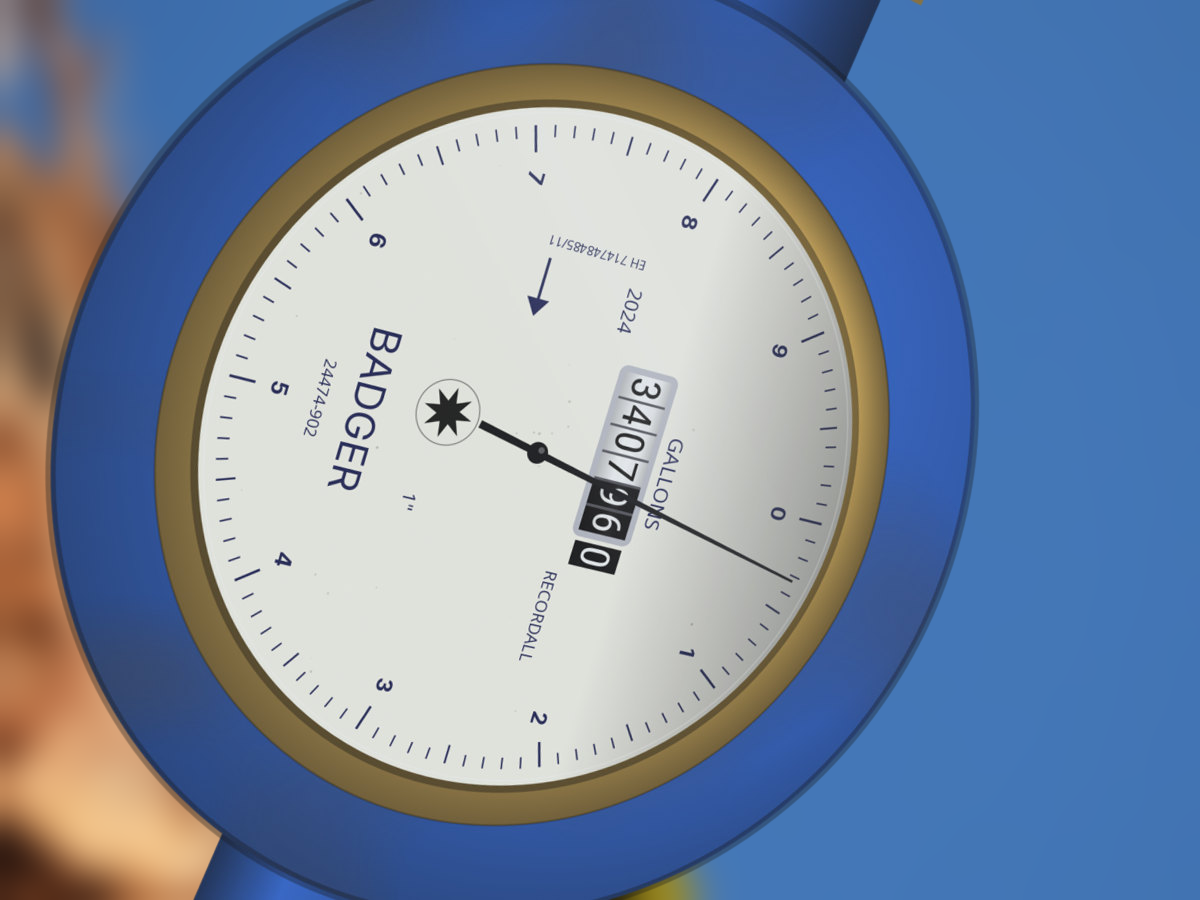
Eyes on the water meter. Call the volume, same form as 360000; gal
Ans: 3407960.3; gal
